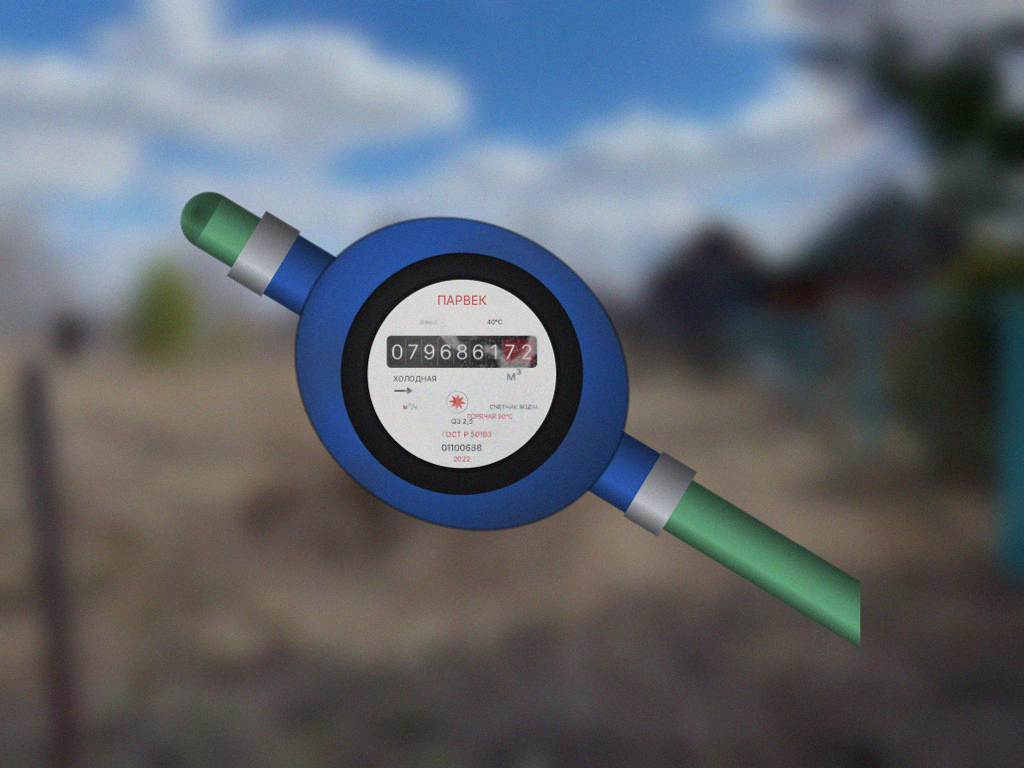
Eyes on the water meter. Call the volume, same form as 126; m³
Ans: 796861.72; m³
